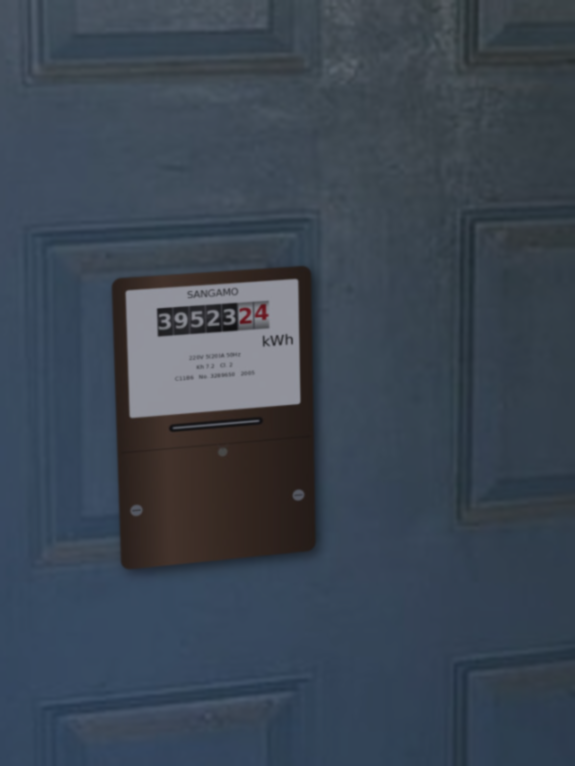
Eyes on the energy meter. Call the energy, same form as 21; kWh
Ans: 39523.24; kWh
